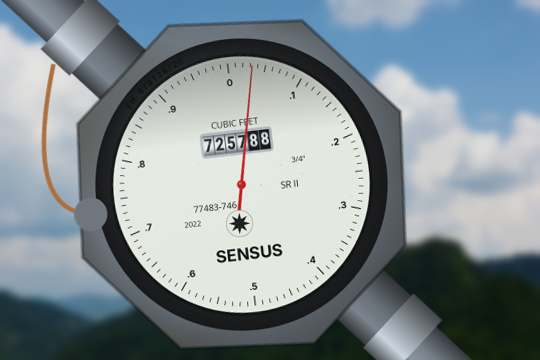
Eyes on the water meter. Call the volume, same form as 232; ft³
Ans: 725788.03; ft³
